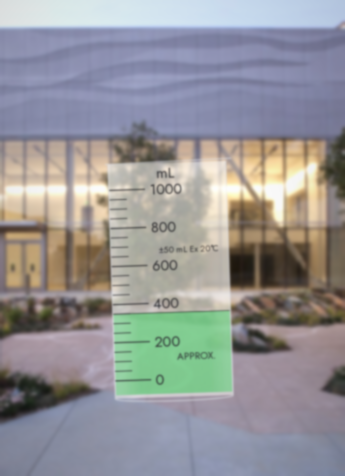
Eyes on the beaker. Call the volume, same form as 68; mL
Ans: 350; mL
